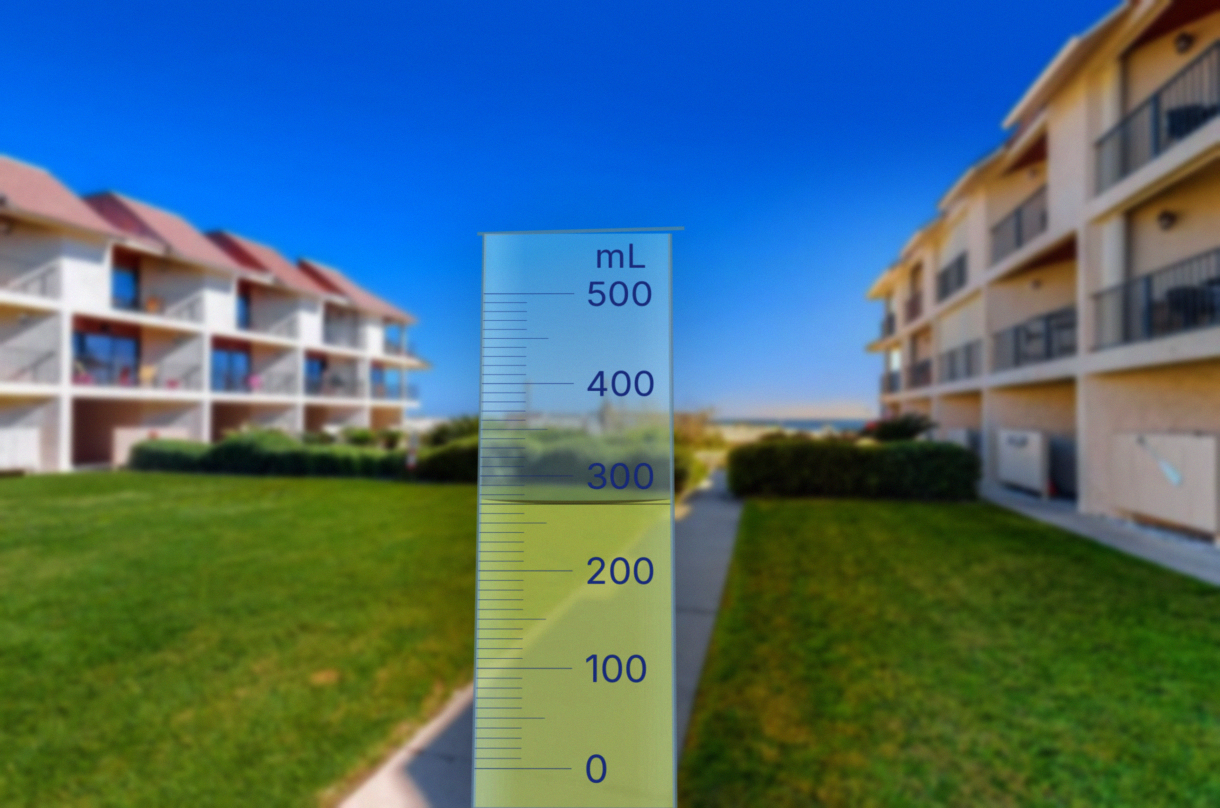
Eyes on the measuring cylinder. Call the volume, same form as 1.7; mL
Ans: 270; mL
